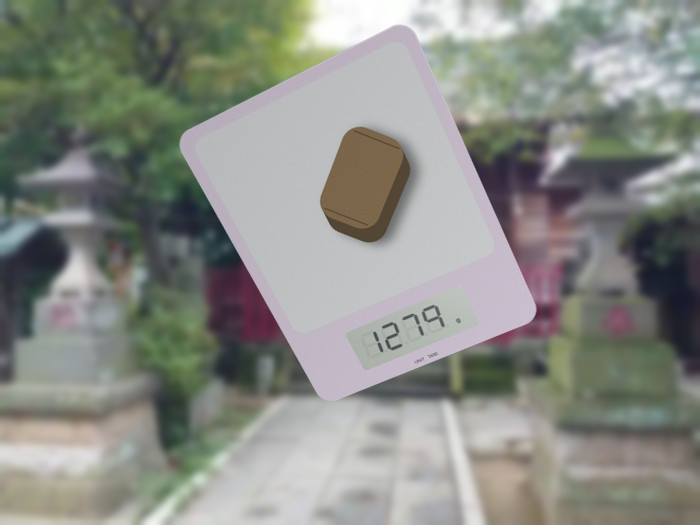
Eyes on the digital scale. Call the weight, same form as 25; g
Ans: 1279; g
